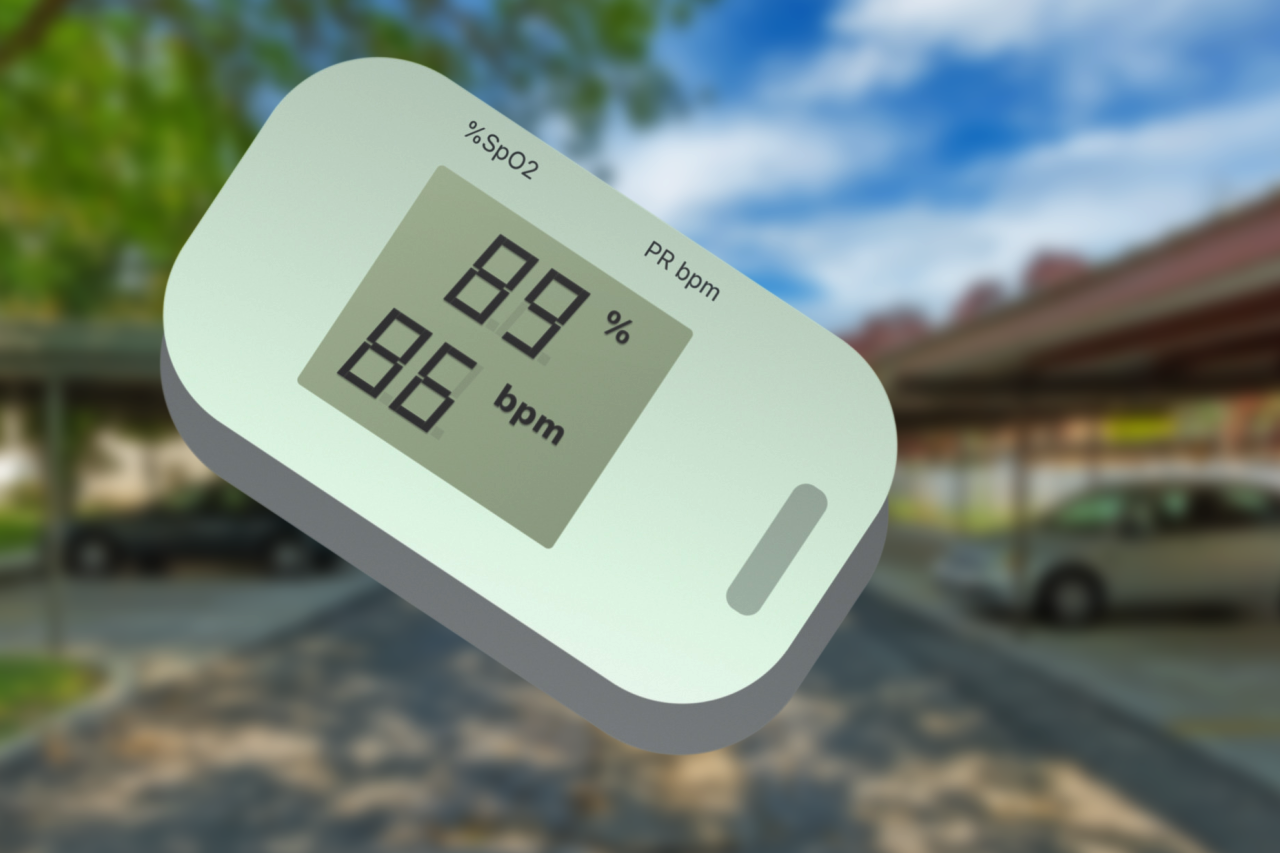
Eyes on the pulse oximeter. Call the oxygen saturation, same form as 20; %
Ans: 89; %
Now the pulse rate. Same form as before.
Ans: 86; bpm
